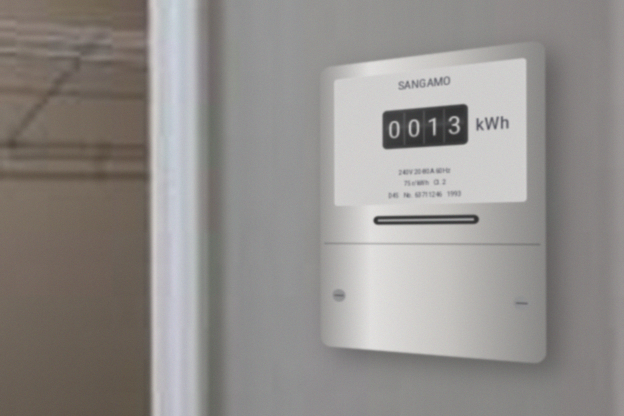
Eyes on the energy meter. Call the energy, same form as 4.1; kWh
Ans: 13; kWh
